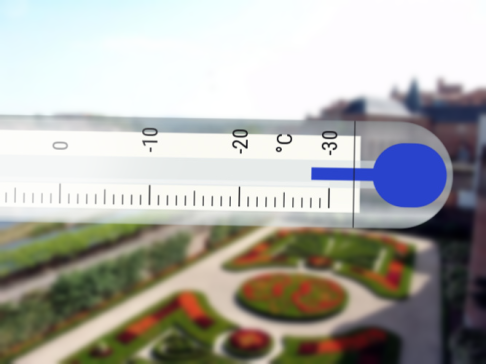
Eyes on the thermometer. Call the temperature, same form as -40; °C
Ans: -28; °C
